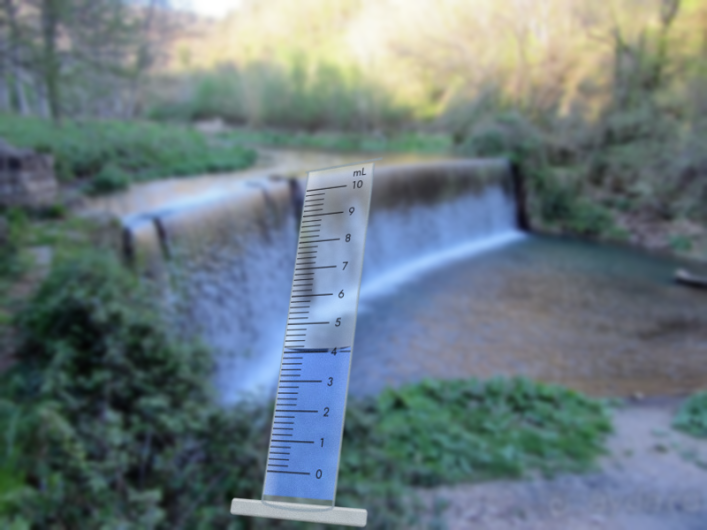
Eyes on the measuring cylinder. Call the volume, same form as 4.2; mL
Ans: 4; mL
